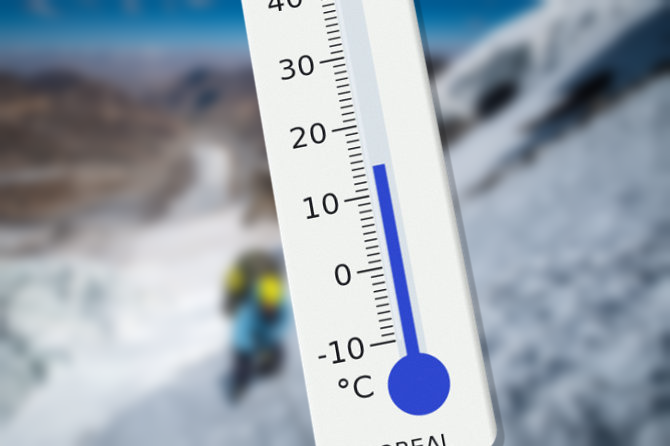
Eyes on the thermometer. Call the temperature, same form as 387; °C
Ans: 14; °C
